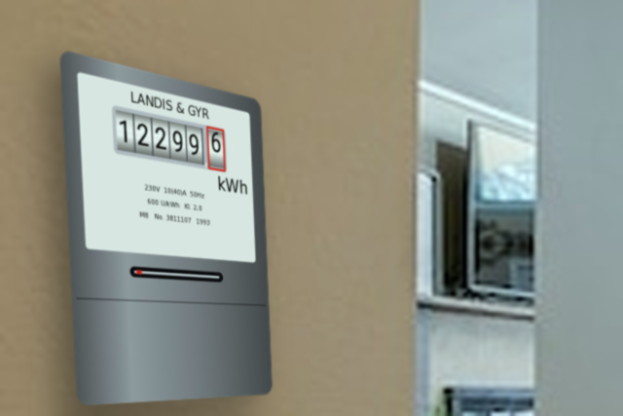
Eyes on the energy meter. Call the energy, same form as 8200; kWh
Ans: 12299.6; kWh
